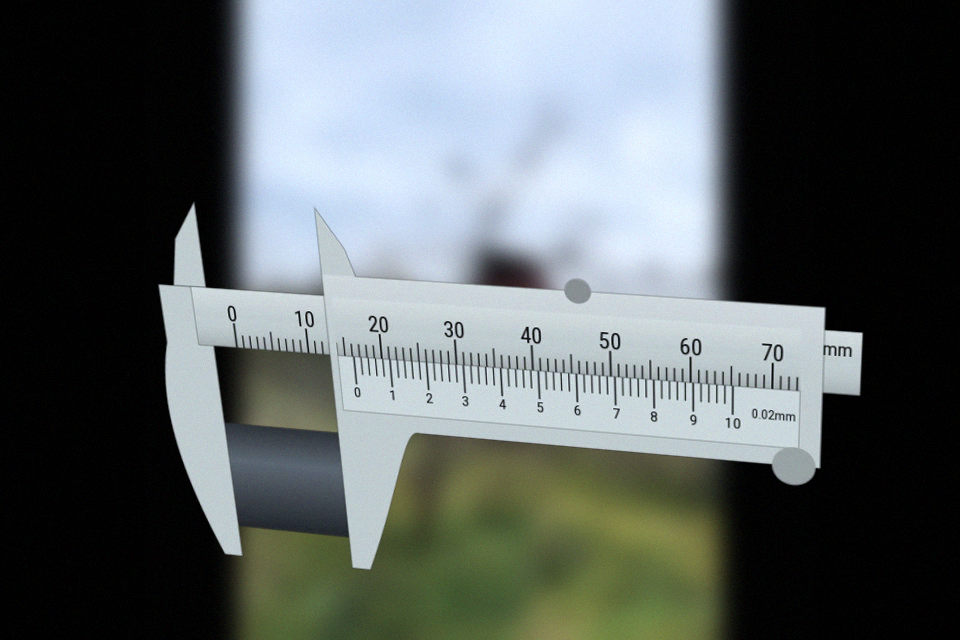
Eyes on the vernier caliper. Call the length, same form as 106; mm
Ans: 16.2; mm
